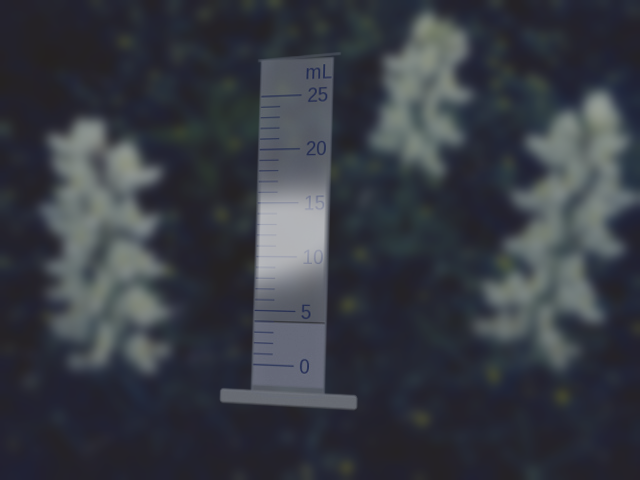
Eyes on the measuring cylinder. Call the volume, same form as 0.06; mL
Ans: 4; mL
